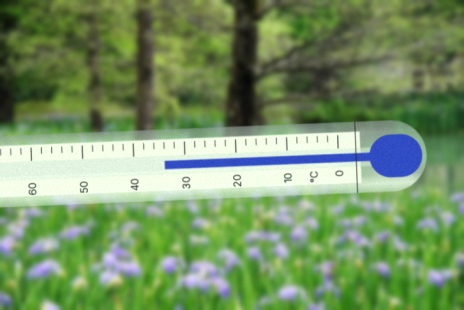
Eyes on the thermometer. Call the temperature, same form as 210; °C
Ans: 34; °C
